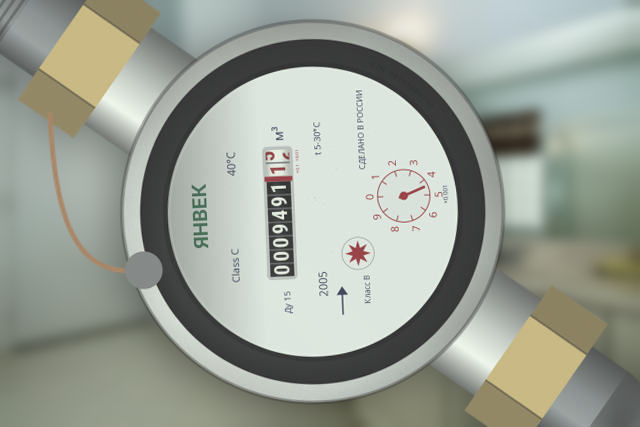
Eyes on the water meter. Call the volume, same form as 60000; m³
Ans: 9491.154; m³
